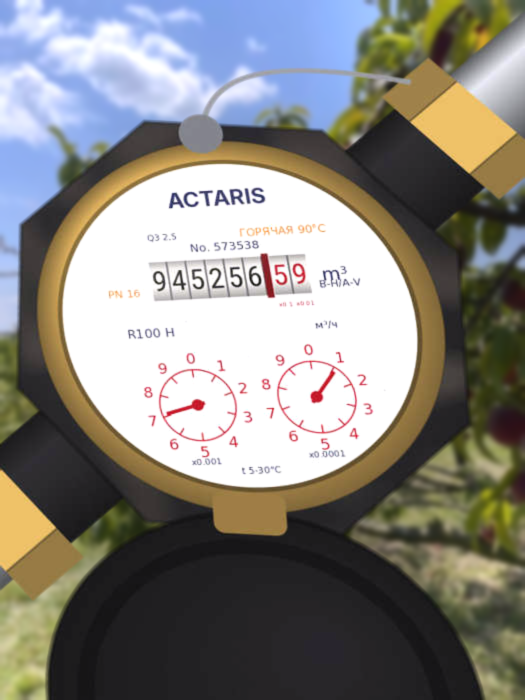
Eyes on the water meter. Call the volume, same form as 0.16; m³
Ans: 945256.5971; m³
